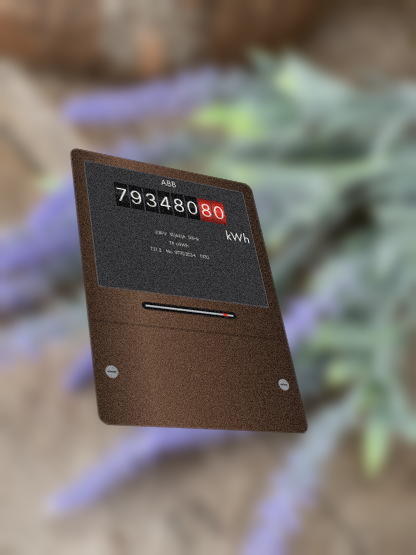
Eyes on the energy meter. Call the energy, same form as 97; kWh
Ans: 793480.80; kWh
